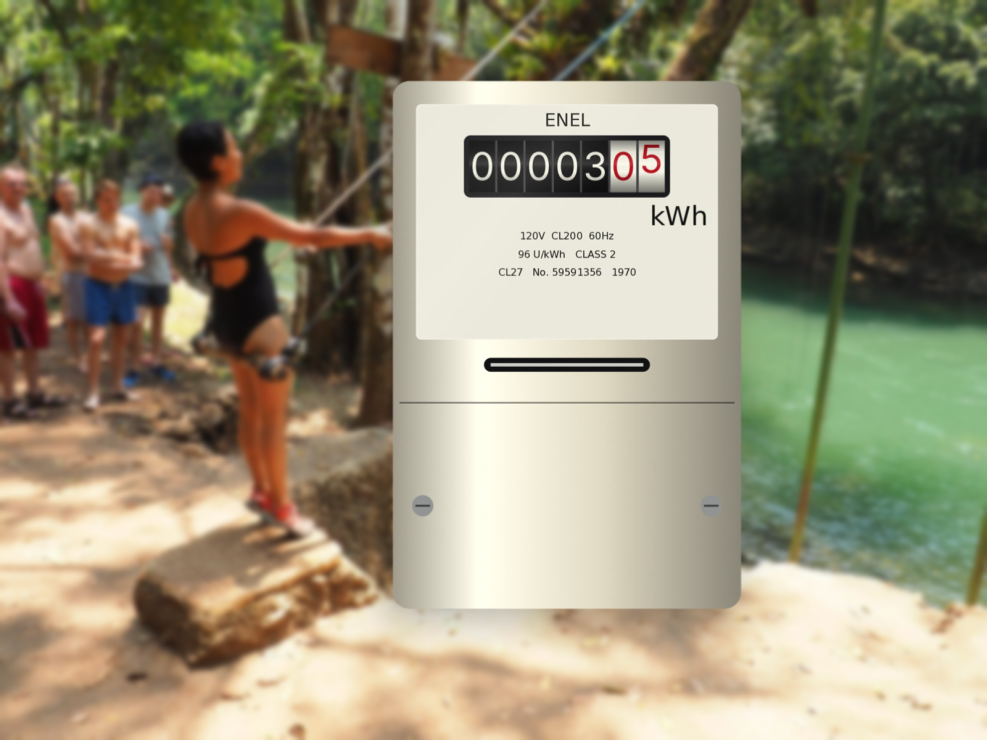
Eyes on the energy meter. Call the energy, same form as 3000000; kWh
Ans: 3.05; kWh
